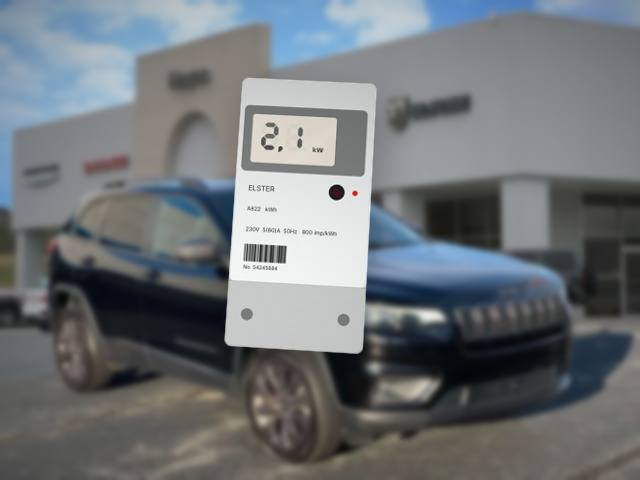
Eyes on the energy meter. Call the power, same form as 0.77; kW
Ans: 2.1; kW
